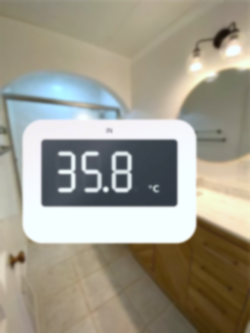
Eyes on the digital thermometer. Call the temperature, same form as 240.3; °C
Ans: 35.8; °C
